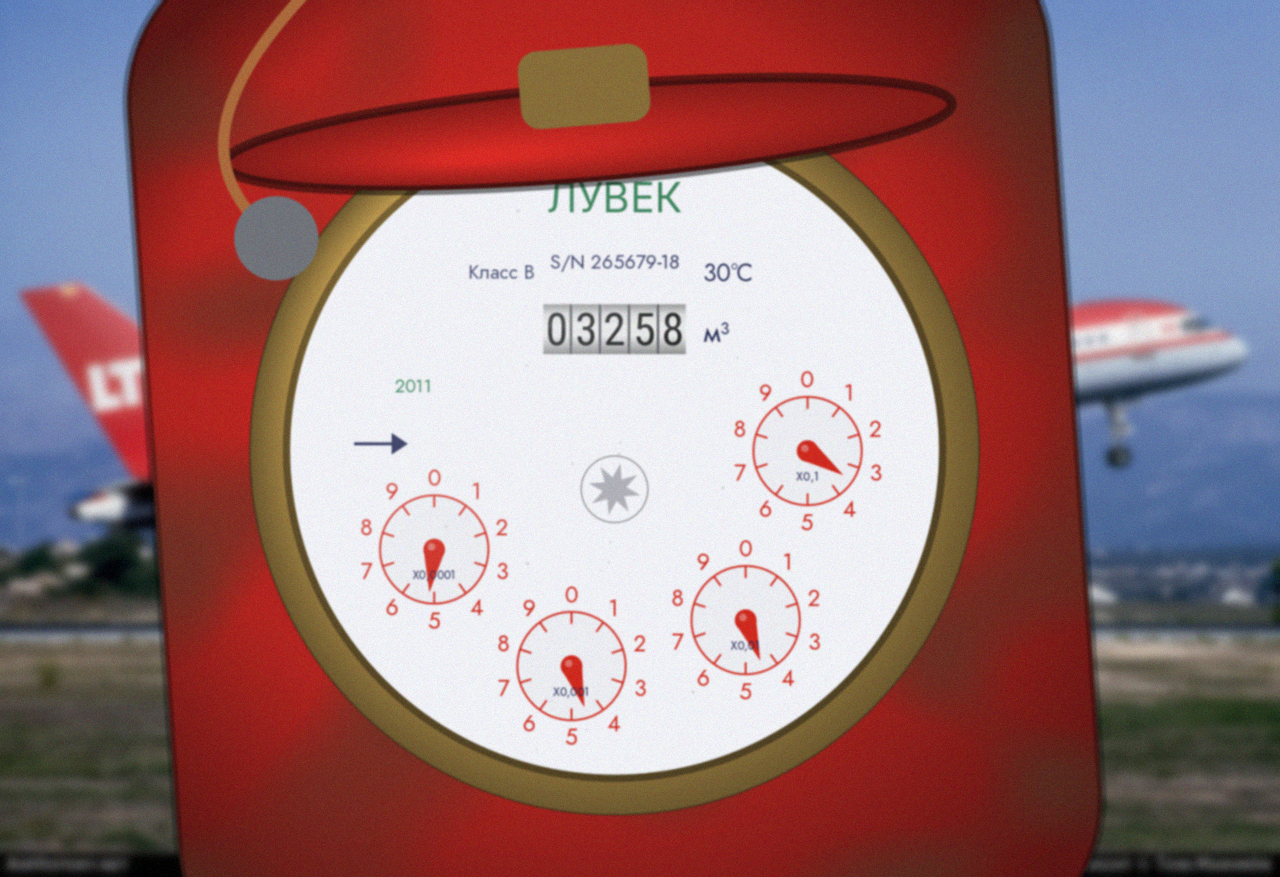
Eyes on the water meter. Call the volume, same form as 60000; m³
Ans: 3258.3445; m³
